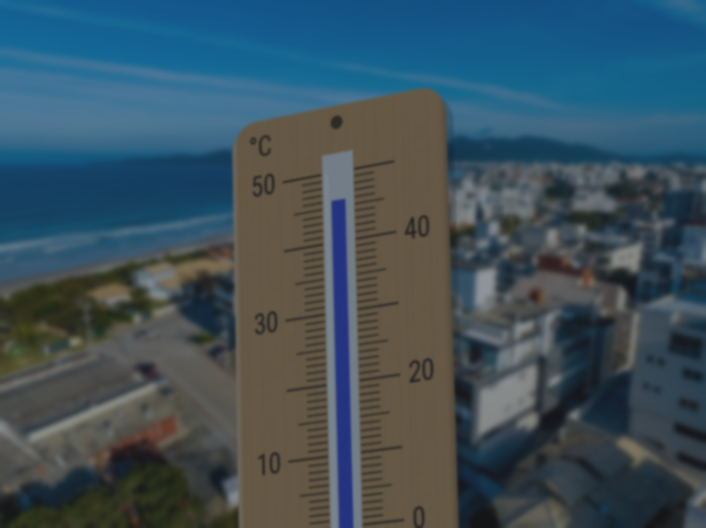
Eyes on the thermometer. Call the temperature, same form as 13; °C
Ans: 46; °C
